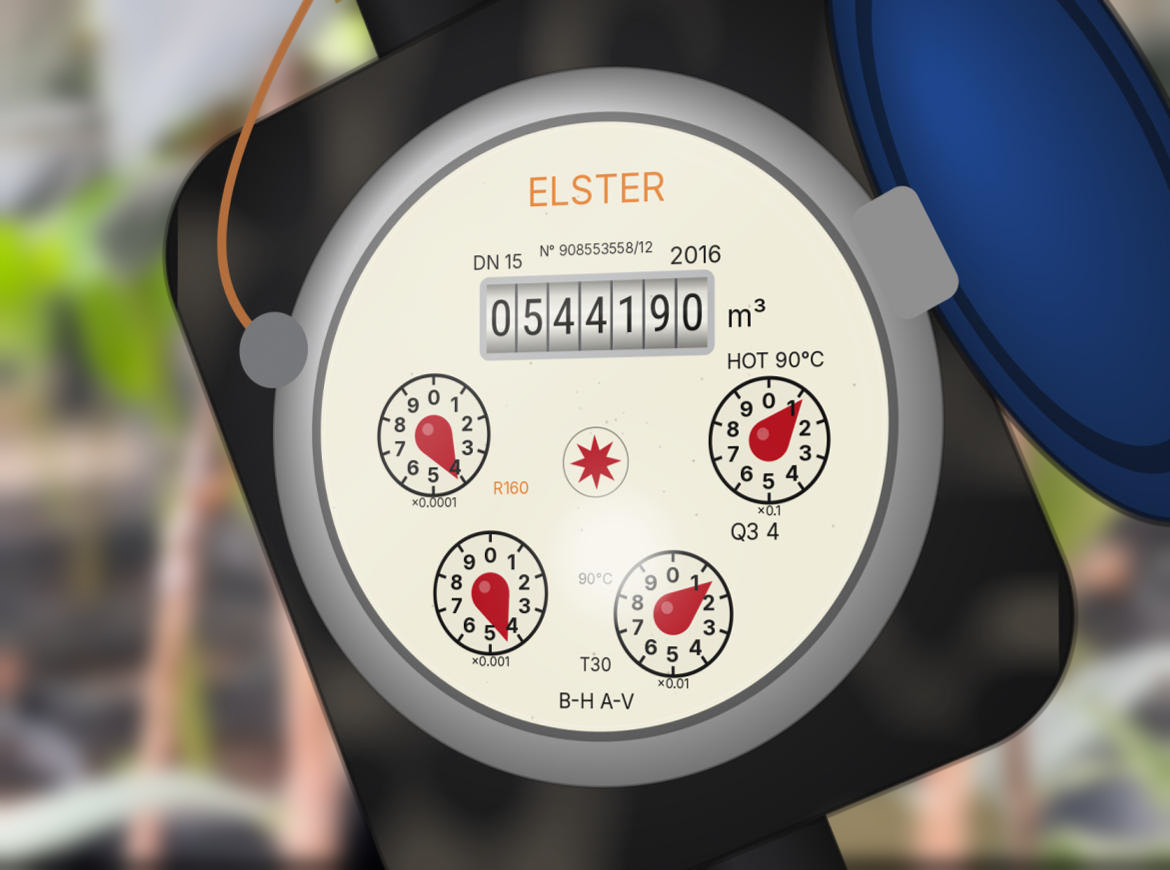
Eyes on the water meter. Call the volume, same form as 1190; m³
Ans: 544190.1144; m³
